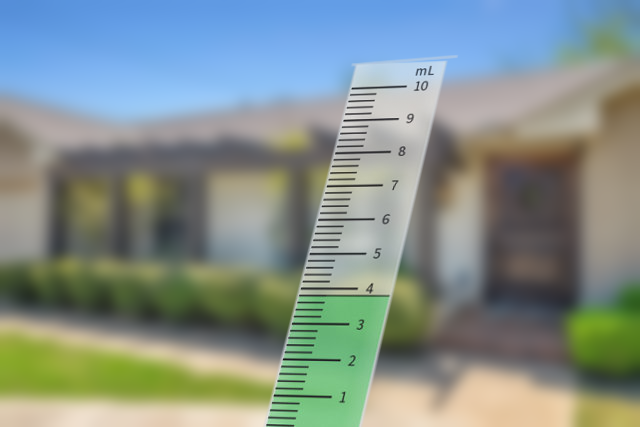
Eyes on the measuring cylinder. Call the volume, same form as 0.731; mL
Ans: 3.8; mL
